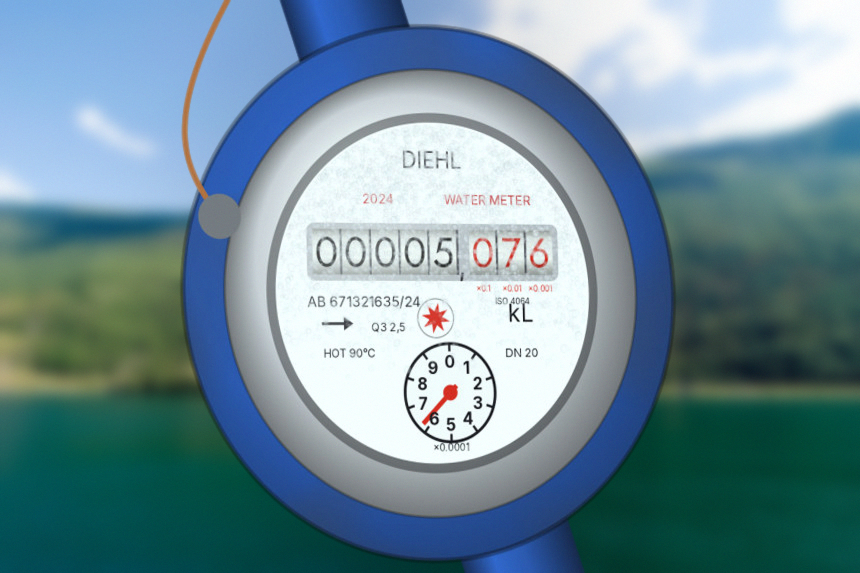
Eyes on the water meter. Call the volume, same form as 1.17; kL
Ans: 5.0766; kL
